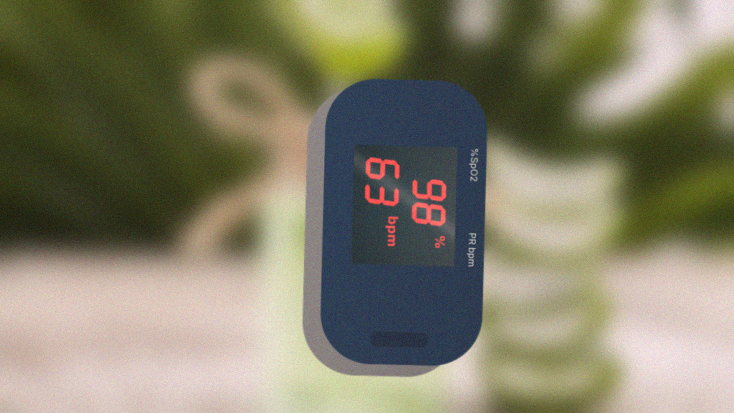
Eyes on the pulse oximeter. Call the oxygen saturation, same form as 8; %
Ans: 98; %
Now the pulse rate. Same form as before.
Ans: 63; bpm
